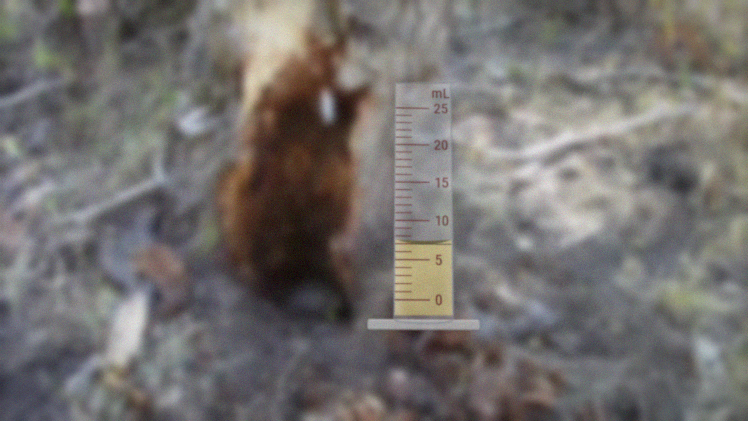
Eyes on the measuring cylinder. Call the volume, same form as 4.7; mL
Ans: 7; mL
